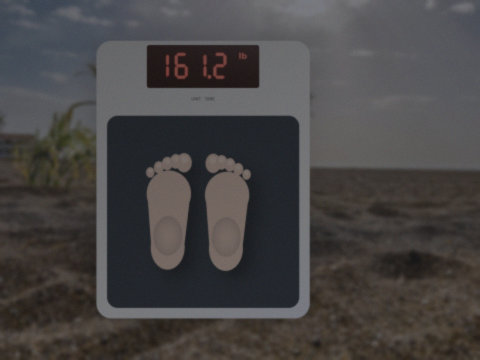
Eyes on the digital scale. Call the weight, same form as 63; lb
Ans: 161.2; lb
